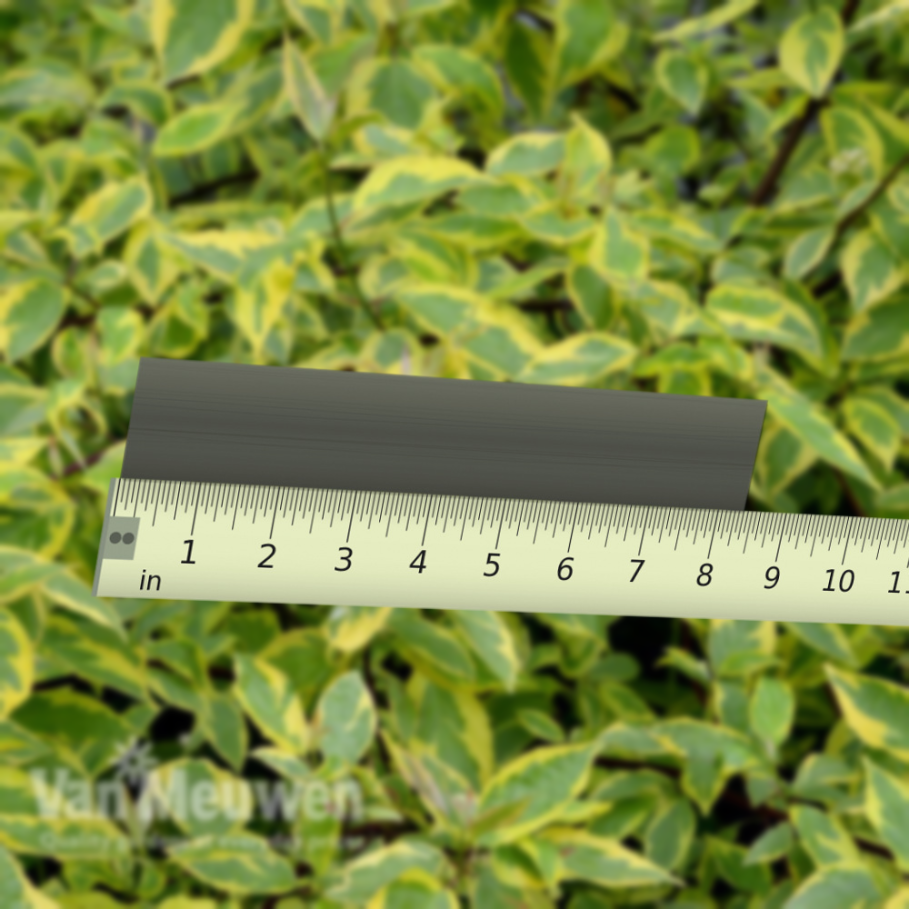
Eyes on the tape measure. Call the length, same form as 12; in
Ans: 8.375; in
